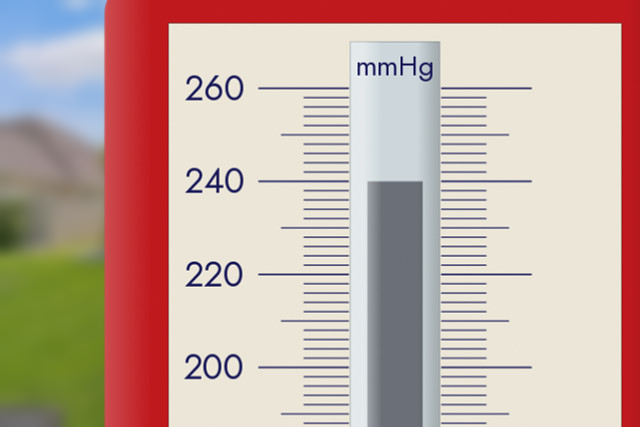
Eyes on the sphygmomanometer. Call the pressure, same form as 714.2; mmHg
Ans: 240; mmHg
